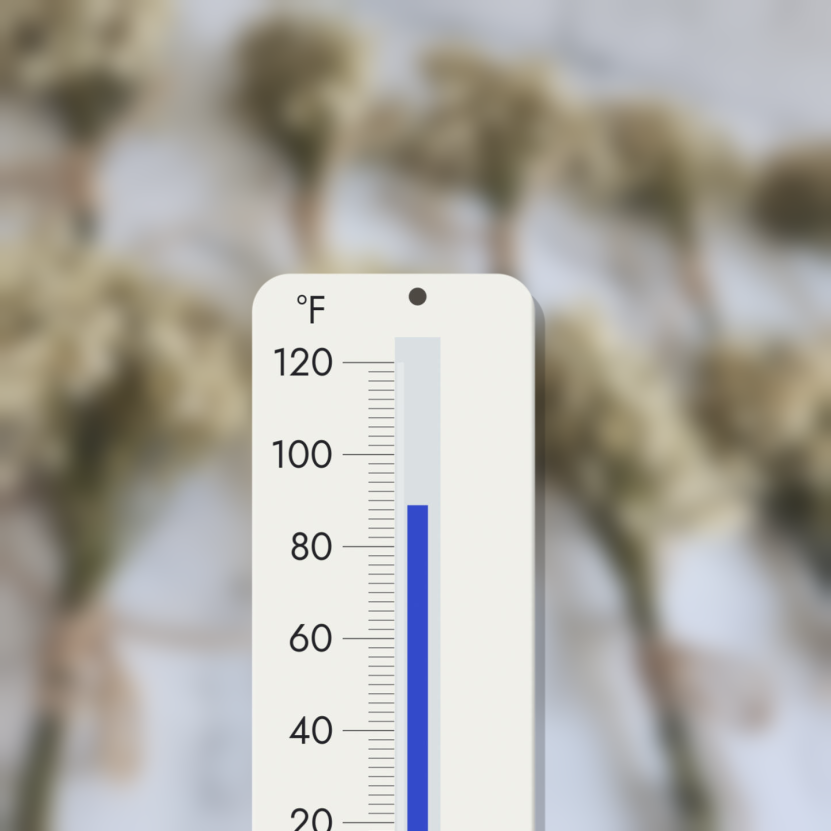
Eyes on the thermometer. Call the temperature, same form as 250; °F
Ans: 89; °F
